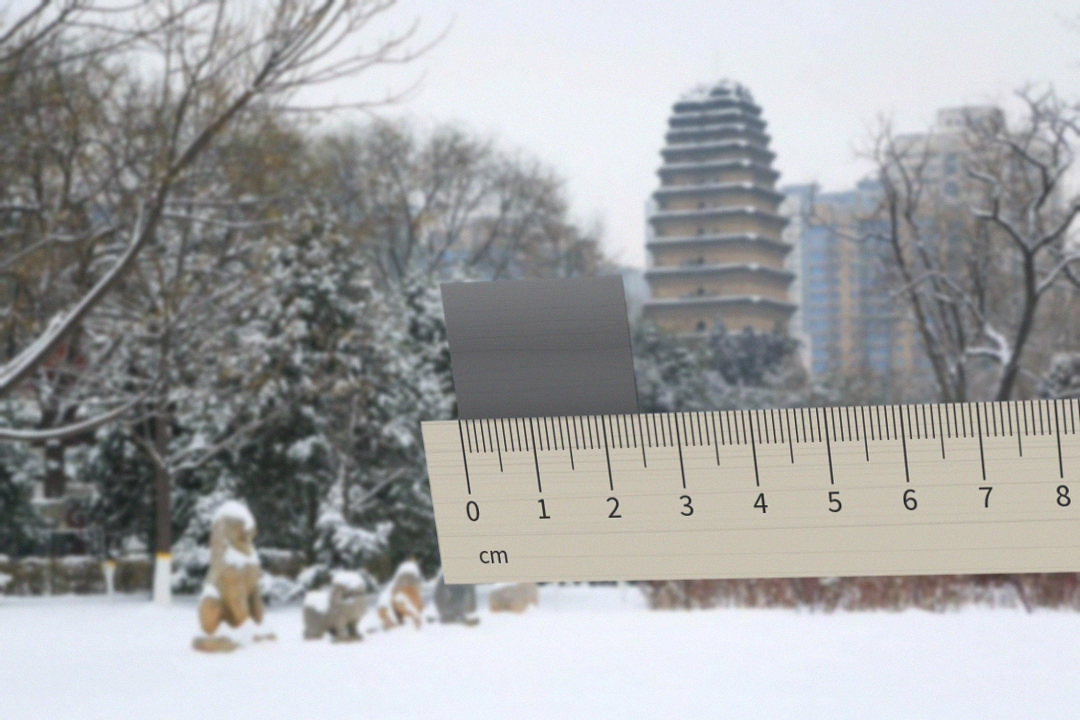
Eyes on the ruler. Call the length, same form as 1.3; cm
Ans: 2.5; cm
